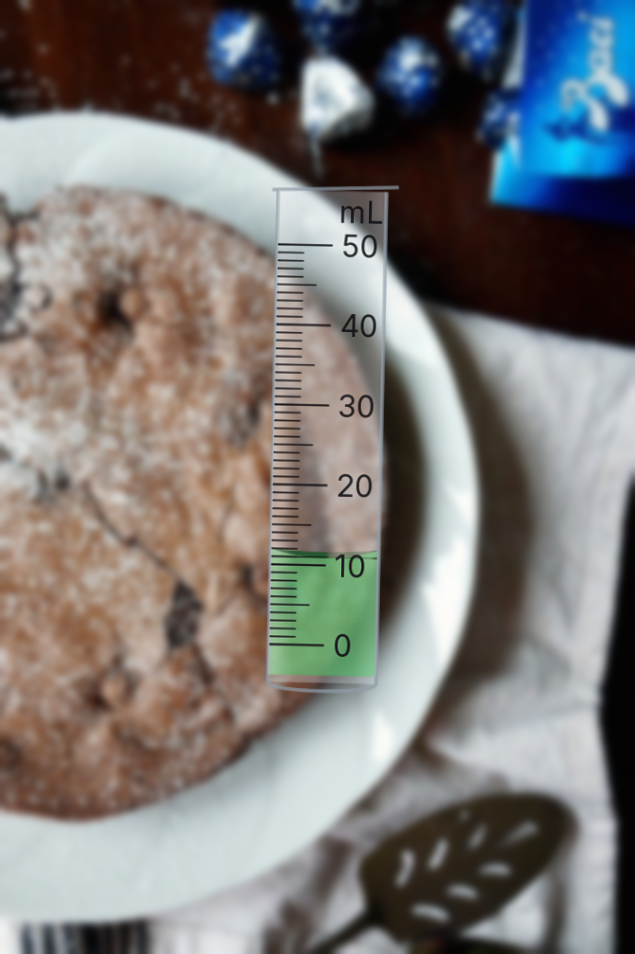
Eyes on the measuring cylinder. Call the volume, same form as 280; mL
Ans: 11; mL
